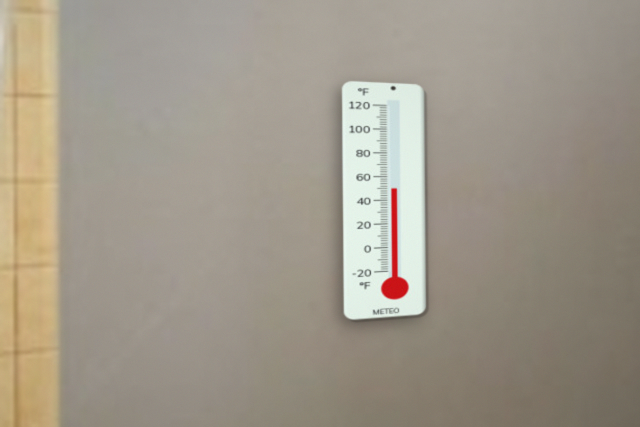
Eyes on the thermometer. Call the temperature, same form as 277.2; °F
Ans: 50; °F
